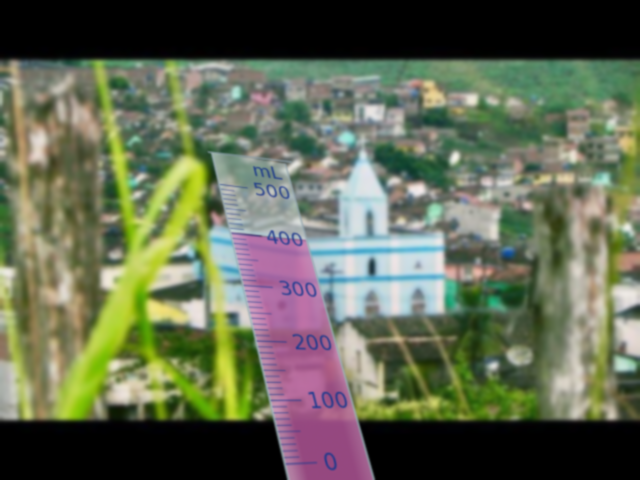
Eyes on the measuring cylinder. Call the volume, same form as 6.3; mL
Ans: 400; mL
